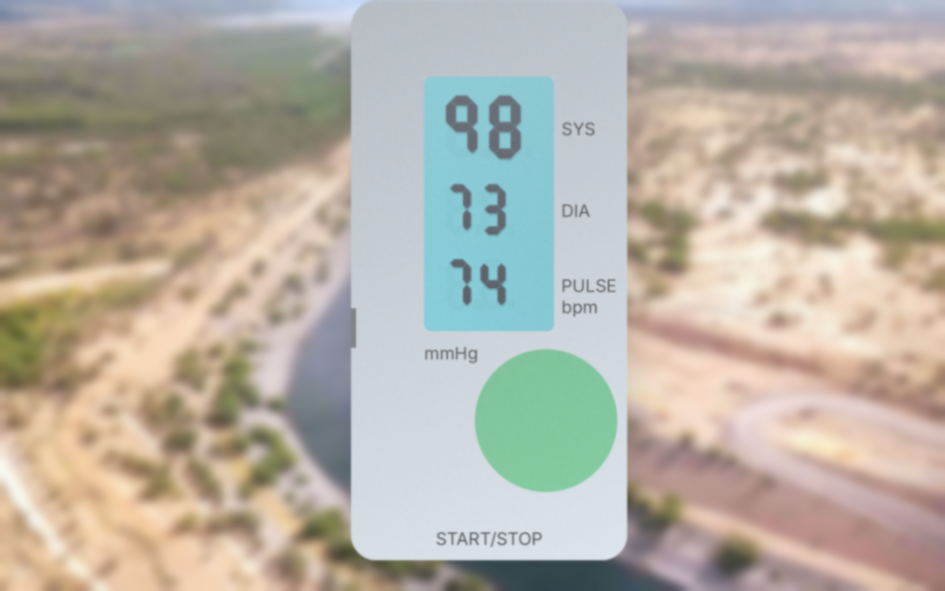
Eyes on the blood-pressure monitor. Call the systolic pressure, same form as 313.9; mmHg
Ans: 98; mmHg
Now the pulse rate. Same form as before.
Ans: 74; bpm
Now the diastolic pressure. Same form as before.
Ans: 73; mmHg
